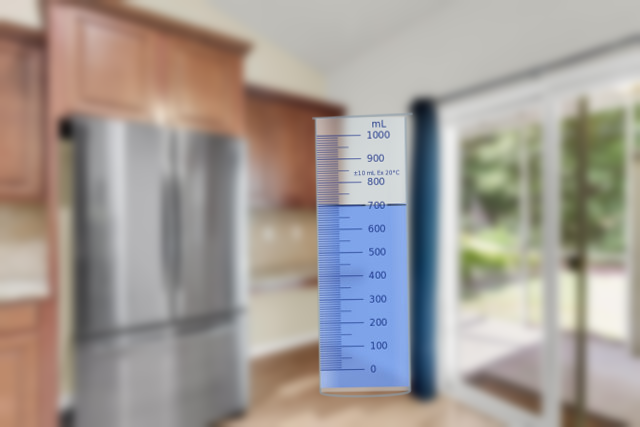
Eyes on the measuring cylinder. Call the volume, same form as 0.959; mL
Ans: 700; mL
